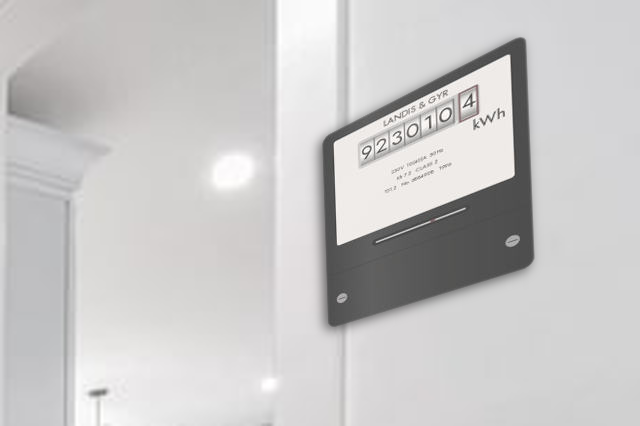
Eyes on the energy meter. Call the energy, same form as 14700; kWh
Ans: 923010.4; kWh
